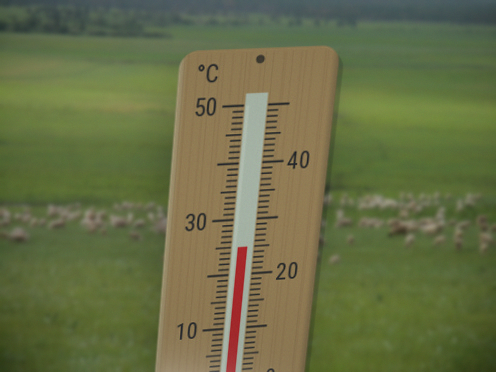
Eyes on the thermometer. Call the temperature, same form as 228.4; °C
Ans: 25; °C
